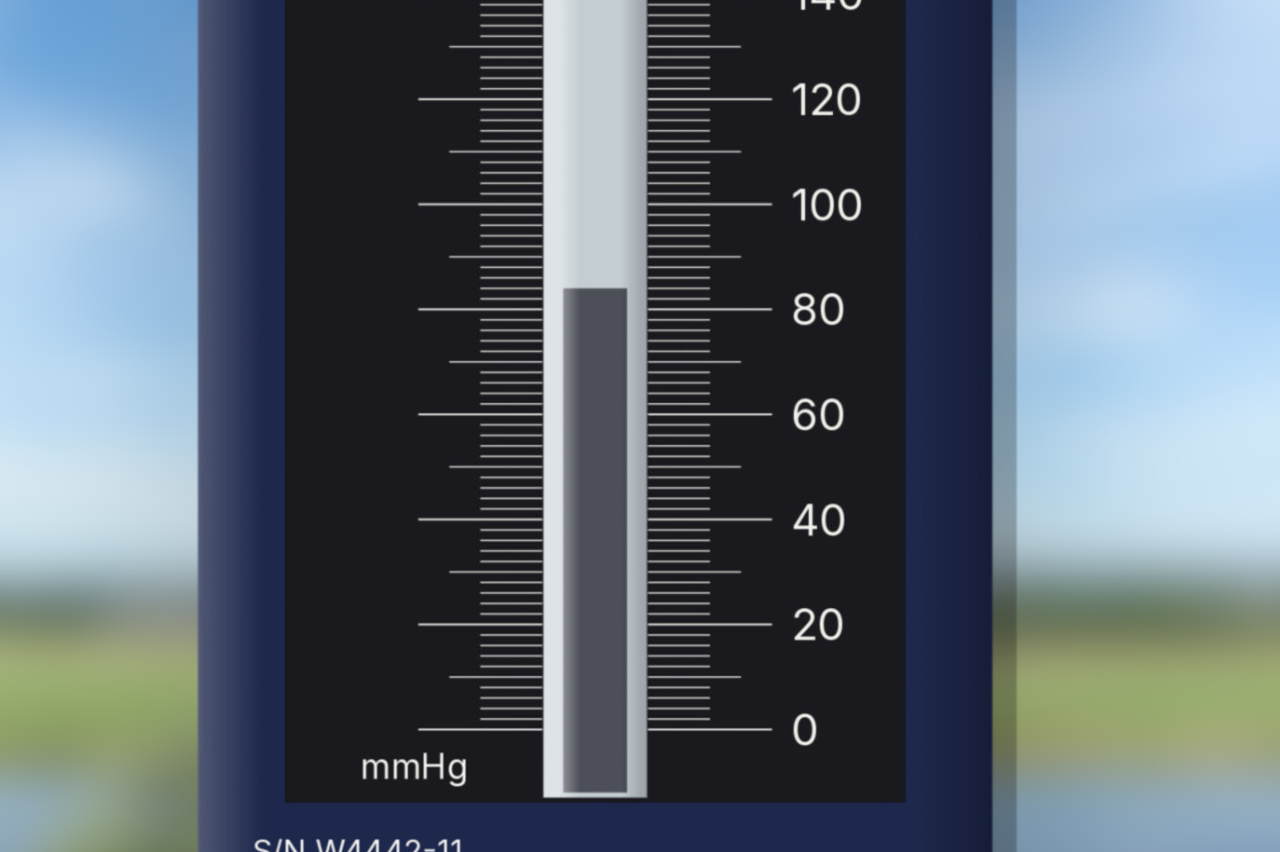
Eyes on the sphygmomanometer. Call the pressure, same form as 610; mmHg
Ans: 84; mmHg
